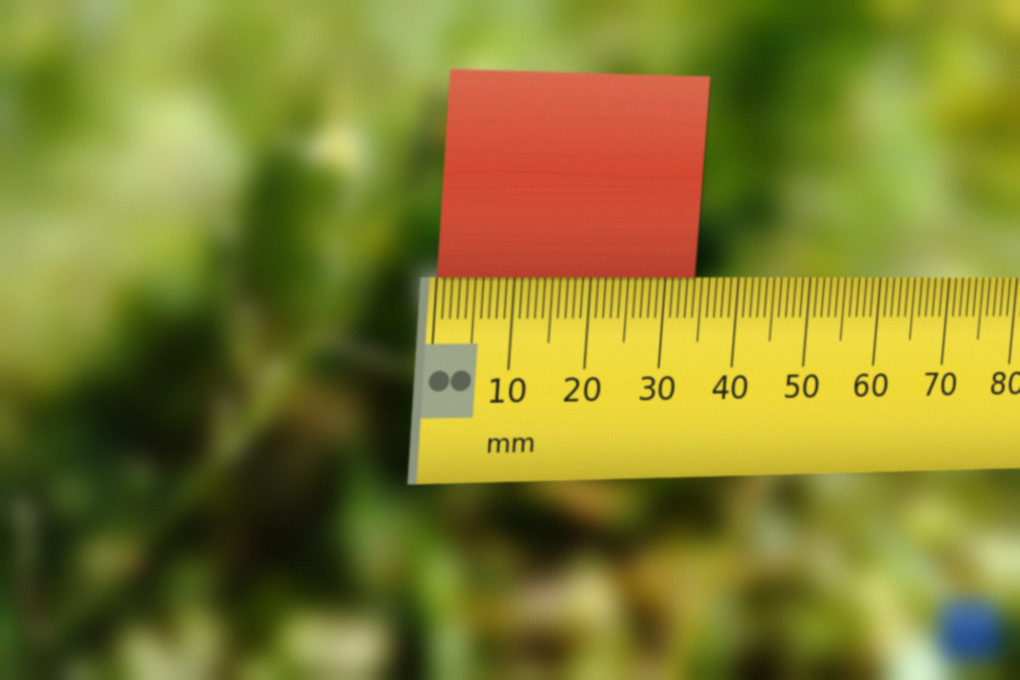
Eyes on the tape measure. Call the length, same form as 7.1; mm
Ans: 34; mm
